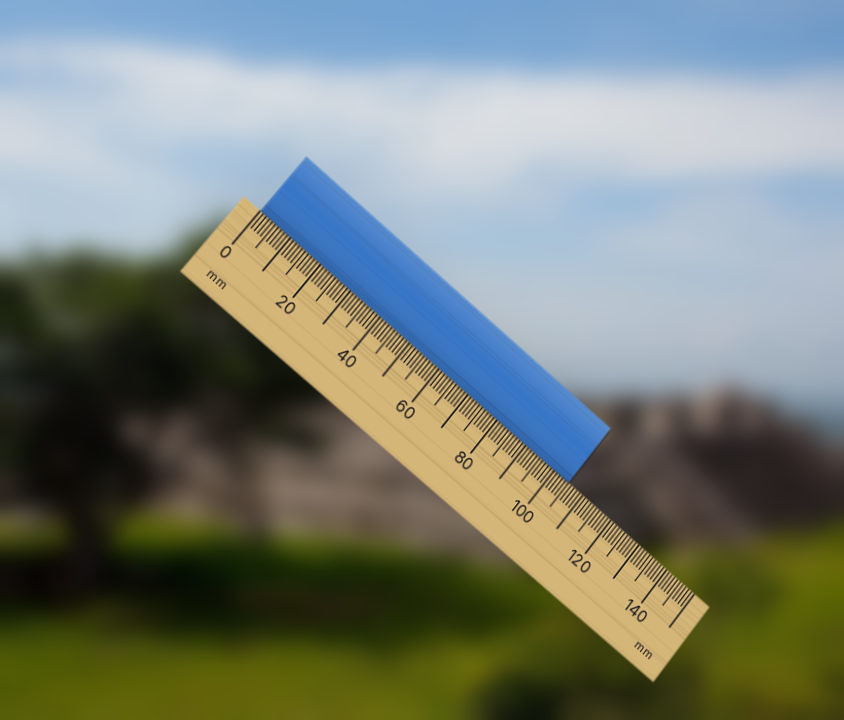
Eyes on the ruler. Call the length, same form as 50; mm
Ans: 105; mm
